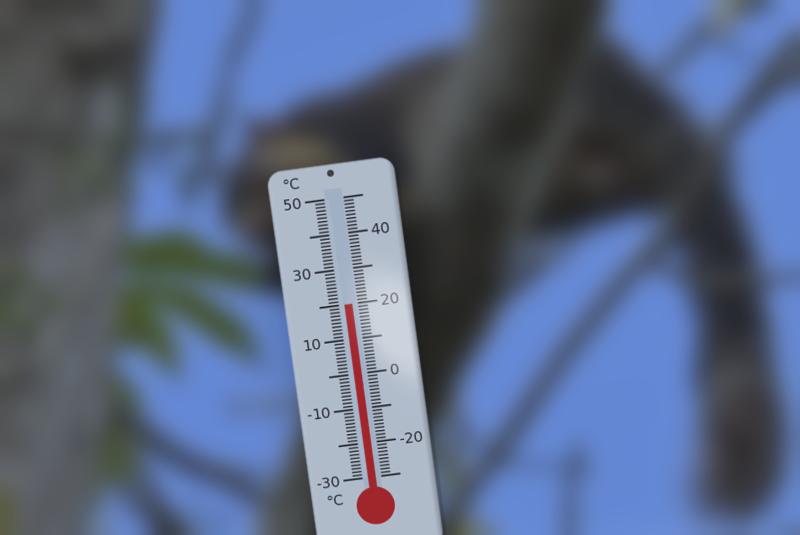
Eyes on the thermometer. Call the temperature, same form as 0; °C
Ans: 20; °C
